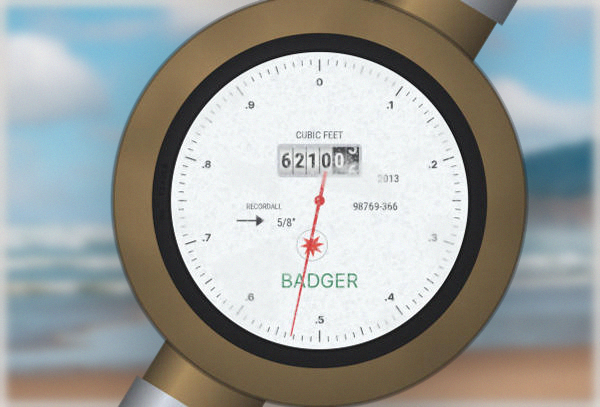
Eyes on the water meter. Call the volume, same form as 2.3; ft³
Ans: 621005.53; ft³
